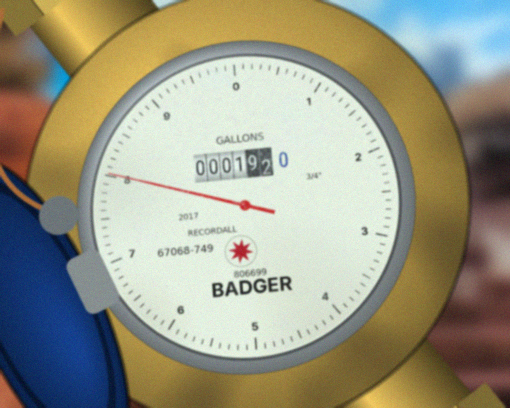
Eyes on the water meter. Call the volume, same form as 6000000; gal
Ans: 1918.0; gal
